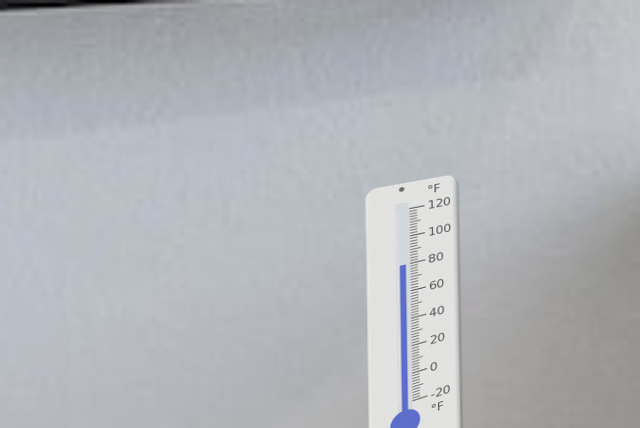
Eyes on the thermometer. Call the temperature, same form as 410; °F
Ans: 80; °F
